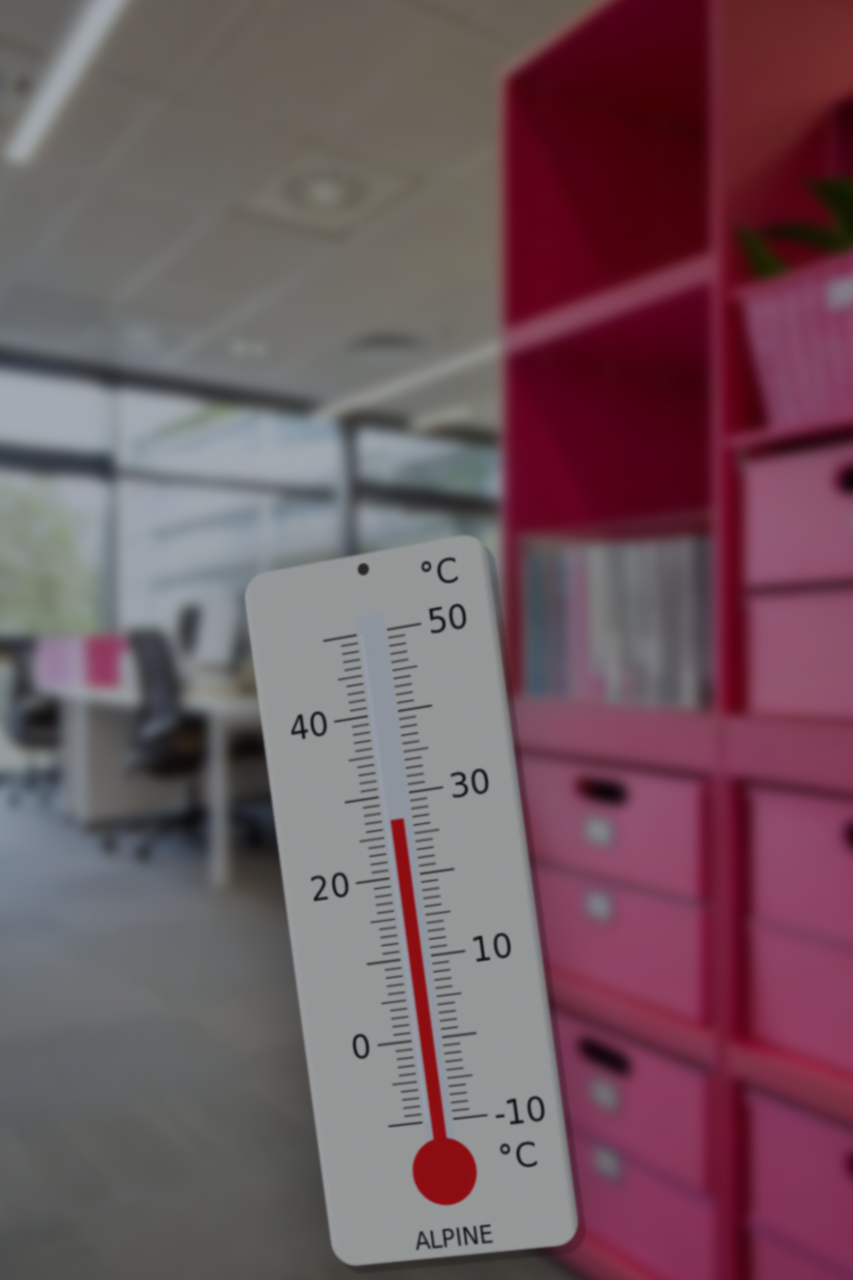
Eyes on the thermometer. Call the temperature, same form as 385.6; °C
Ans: 27; °C
